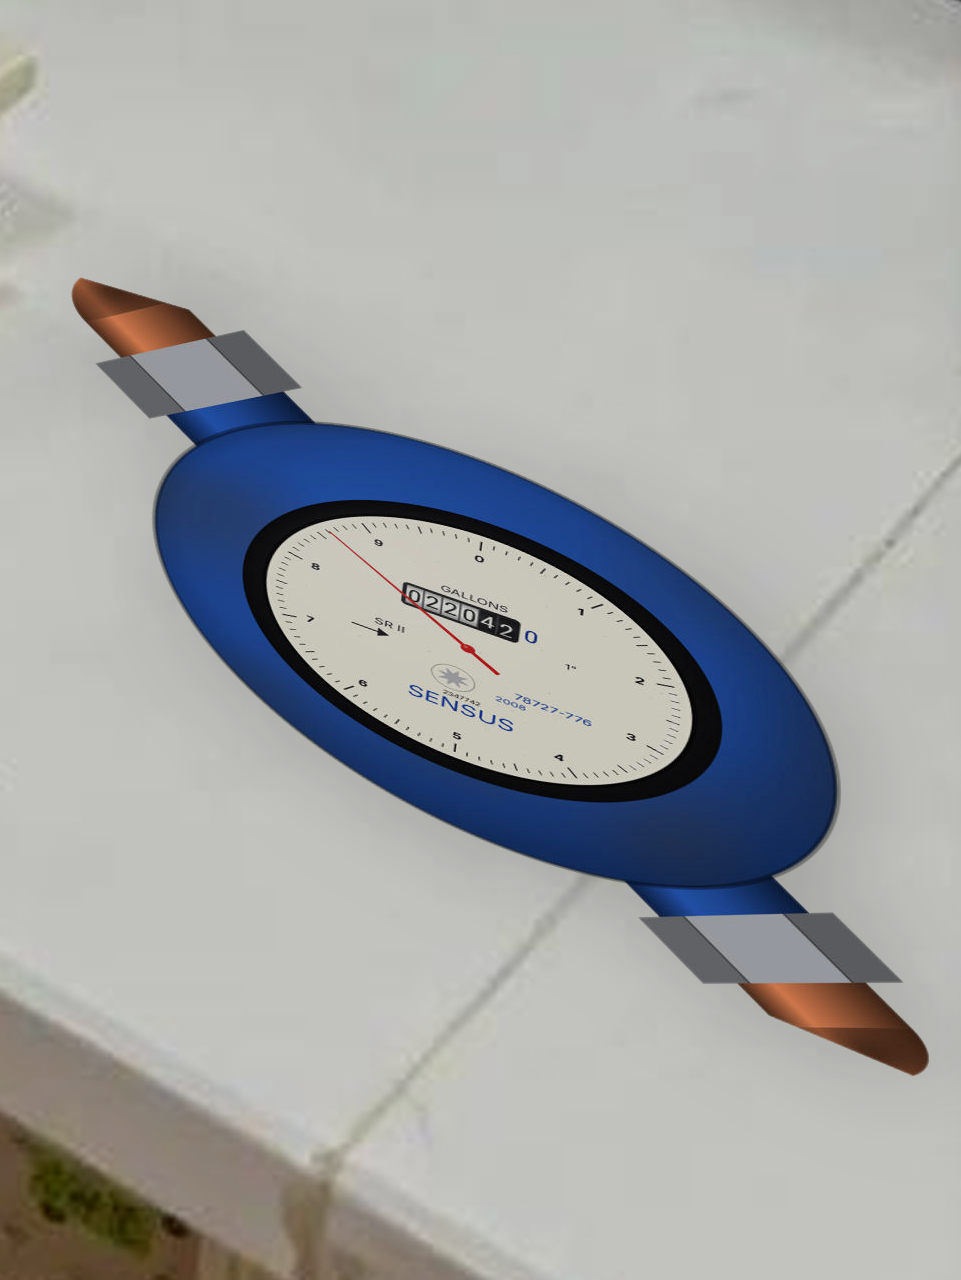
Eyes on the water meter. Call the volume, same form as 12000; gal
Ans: 220418.6; gal
